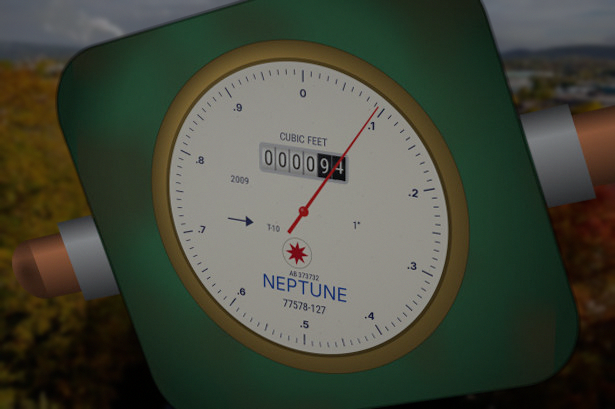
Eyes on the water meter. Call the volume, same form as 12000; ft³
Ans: 94.09; ft³
